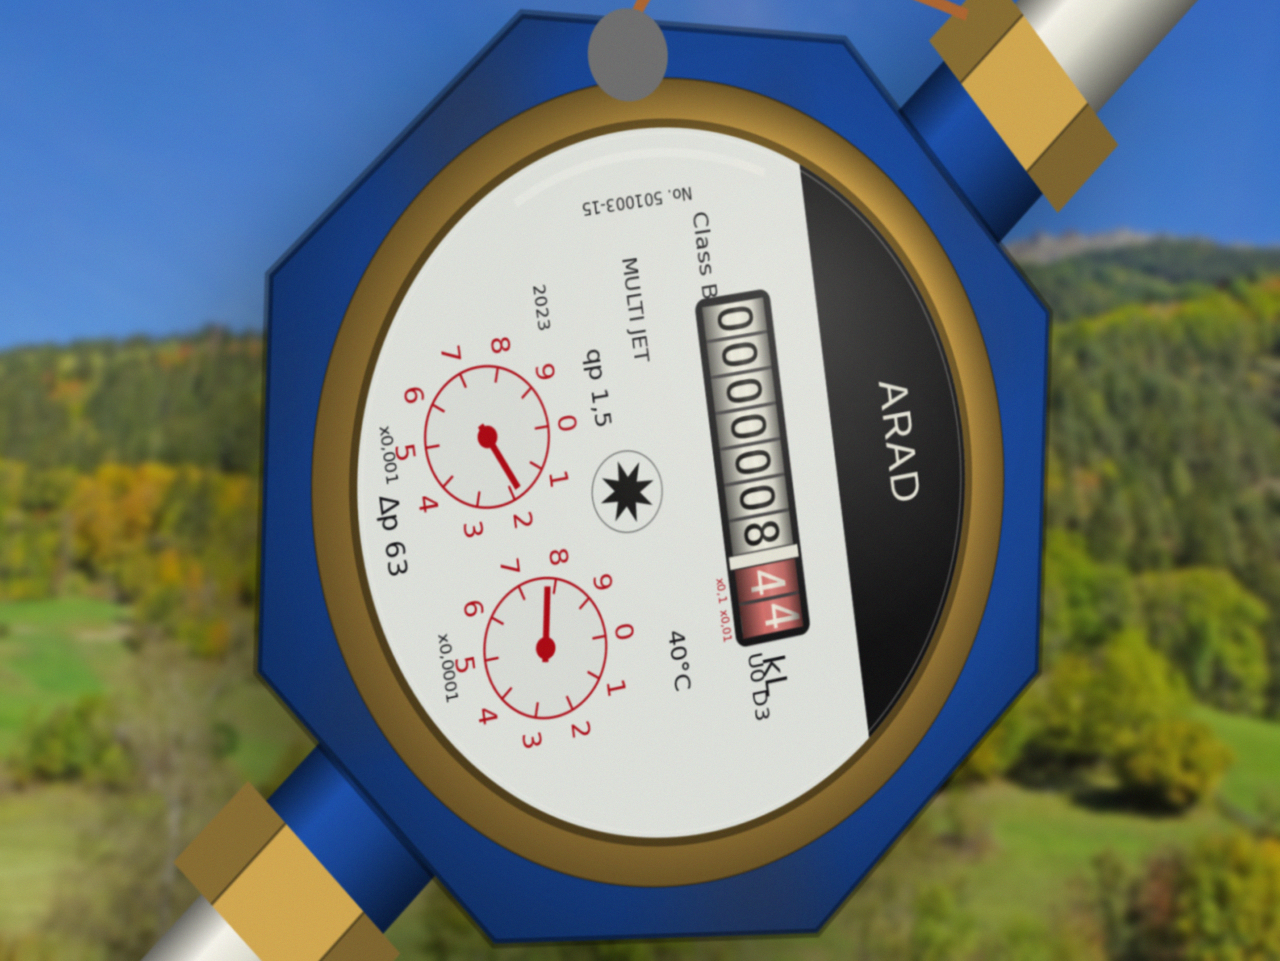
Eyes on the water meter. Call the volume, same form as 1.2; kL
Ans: 8.4417; kL
